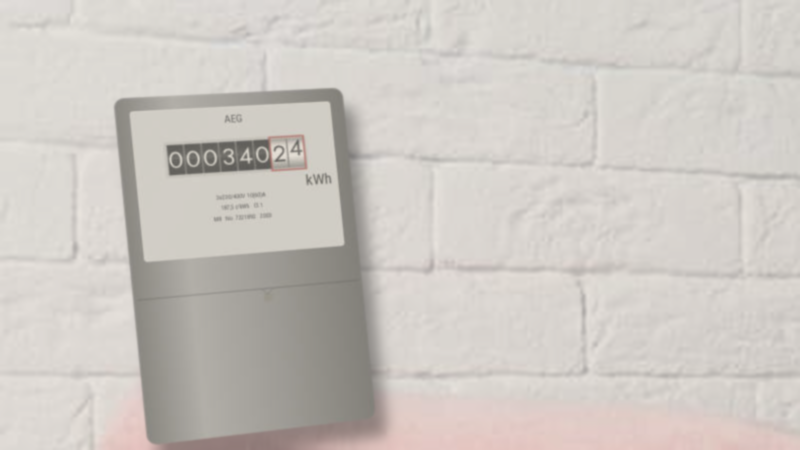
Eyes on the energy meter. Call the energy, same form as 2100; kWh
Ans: 340.24; kWh
